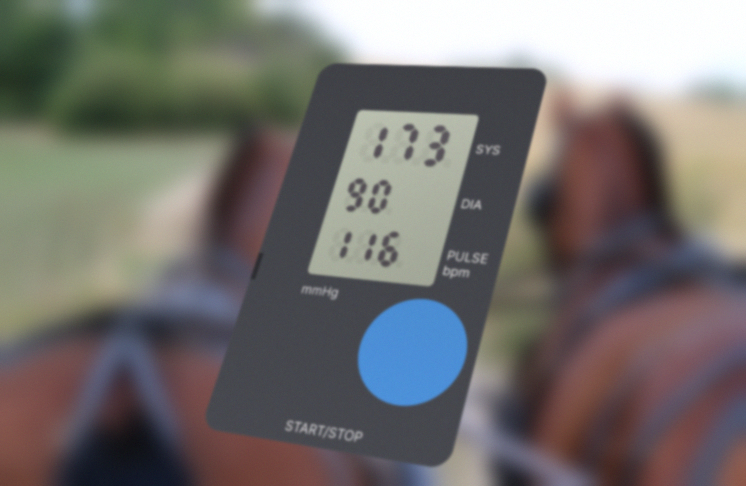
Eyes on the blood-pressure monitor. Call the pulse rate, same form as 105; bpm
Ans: 116; bpm
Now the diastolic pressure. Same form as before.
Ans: 90; mmHg
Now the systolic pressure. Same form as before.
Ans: 173; mmHg
